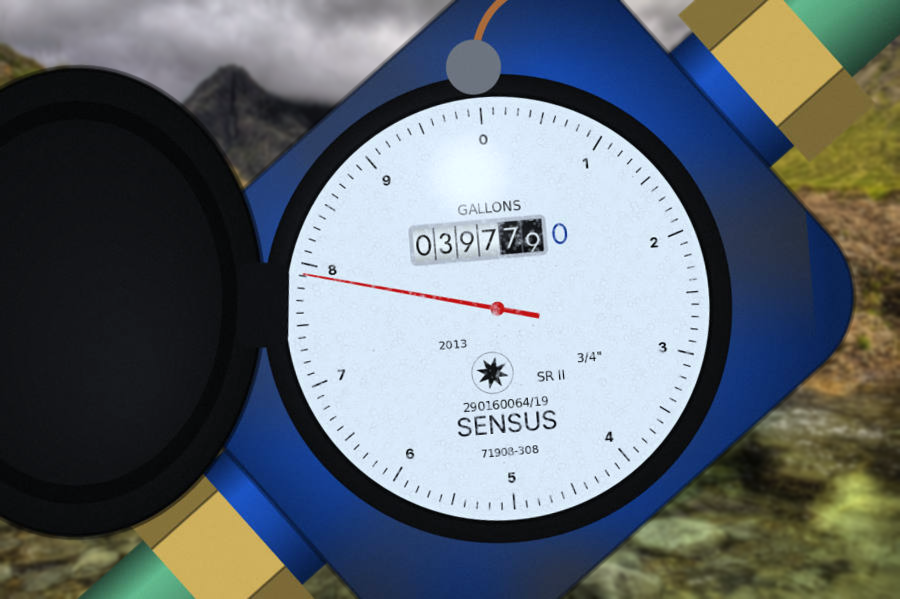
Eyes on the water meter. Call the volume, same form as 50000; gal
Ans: 397787.9; gal
